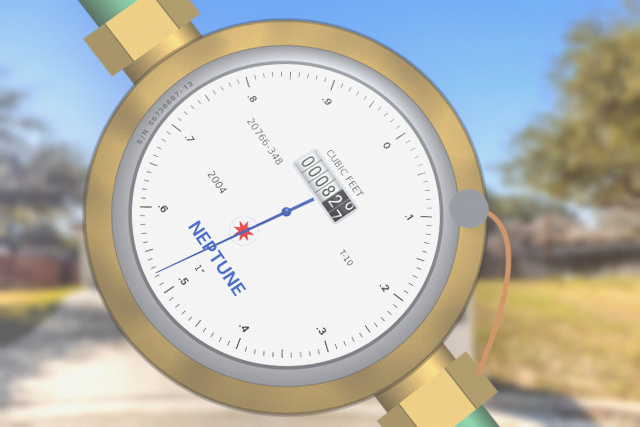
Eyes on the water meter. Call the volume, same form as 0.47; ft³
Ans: 826.52; ft³
